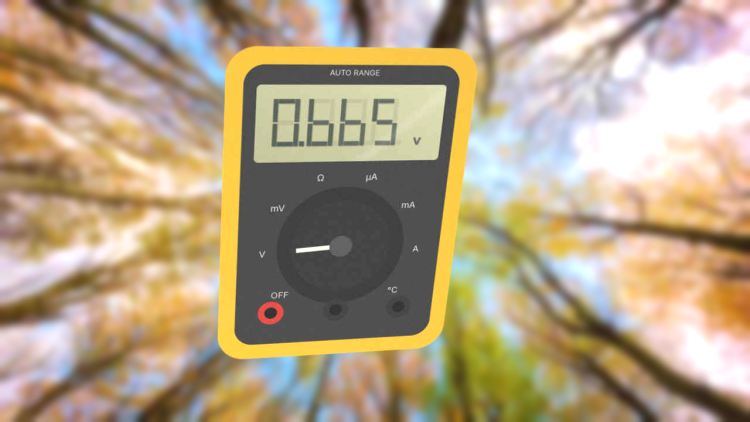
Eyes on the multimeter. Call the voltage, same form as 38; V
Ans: 0.665; V
